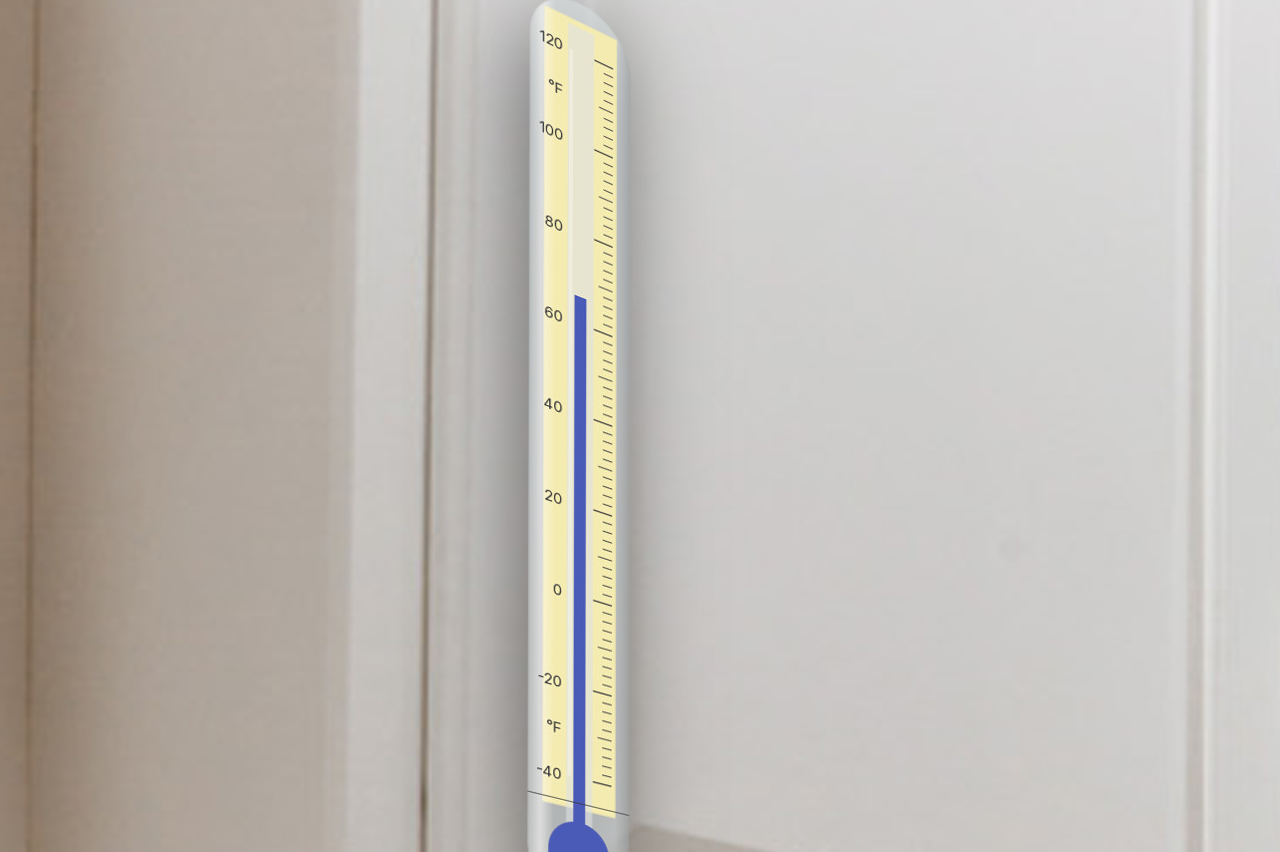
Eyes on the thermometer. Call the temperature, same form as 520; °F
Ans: 66; °F
